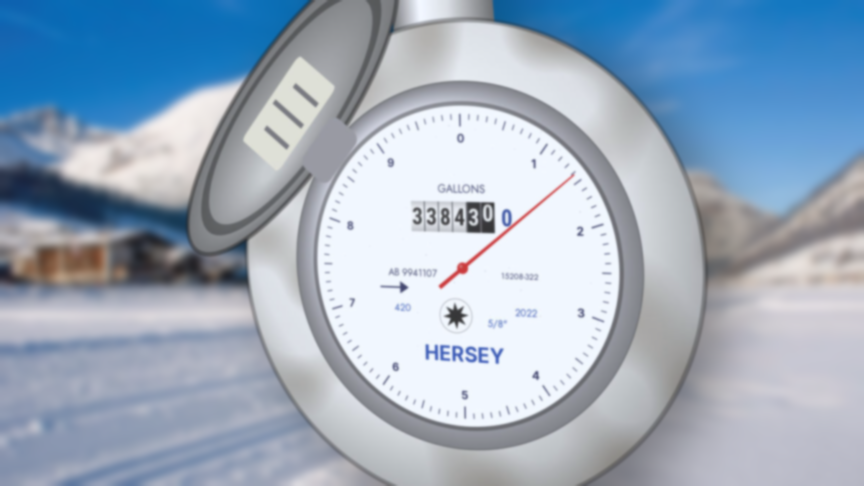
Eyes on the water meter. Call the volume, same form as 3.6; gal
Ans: 3384301.4; gal
